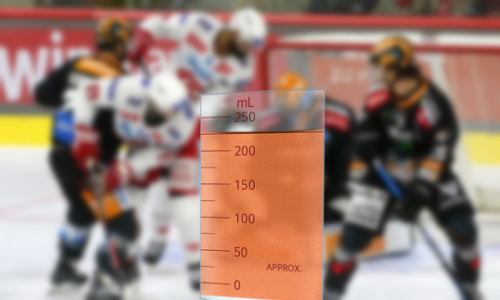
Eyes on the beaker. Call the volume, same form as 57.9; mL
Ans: 225; mL
